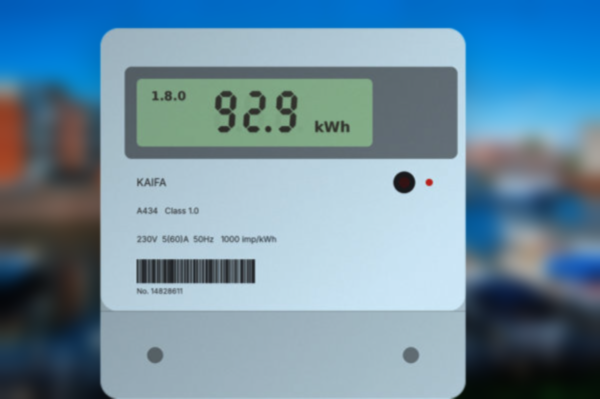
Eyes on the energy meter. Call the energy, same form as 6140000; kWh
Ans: 92.9; kWh
